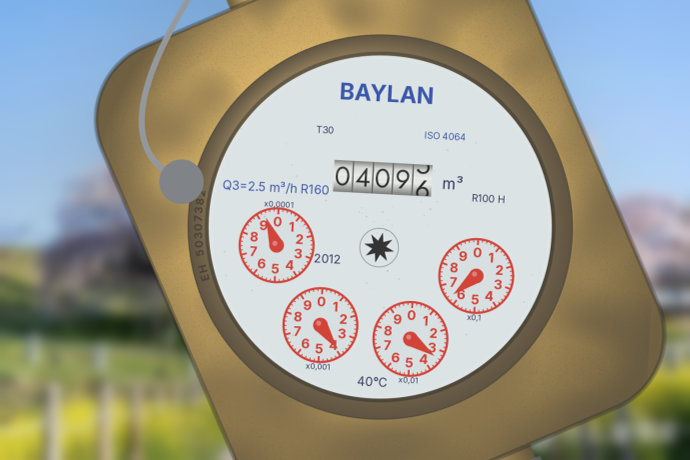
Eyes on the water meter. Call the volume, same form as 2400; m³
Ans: 4095.6339; m³
